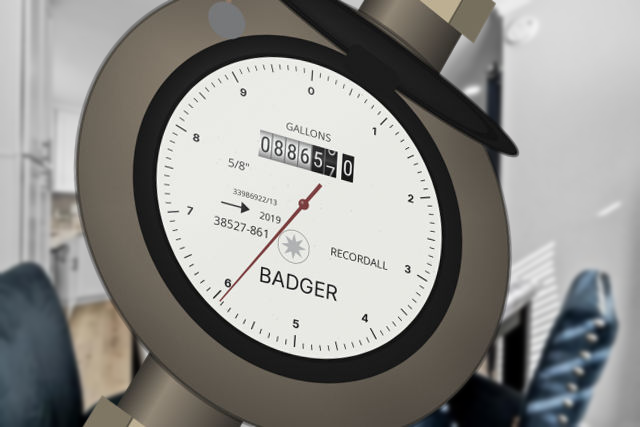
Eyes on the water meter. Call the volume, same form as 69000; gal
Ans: 886565.9; gal
